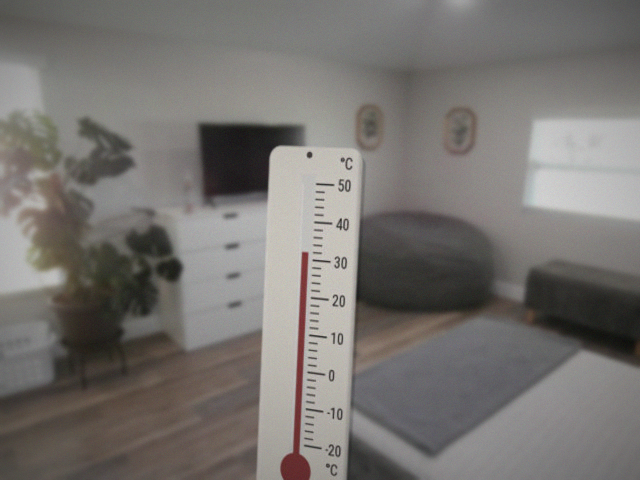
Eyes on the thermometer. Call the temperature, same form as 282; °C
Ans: 32; °C
